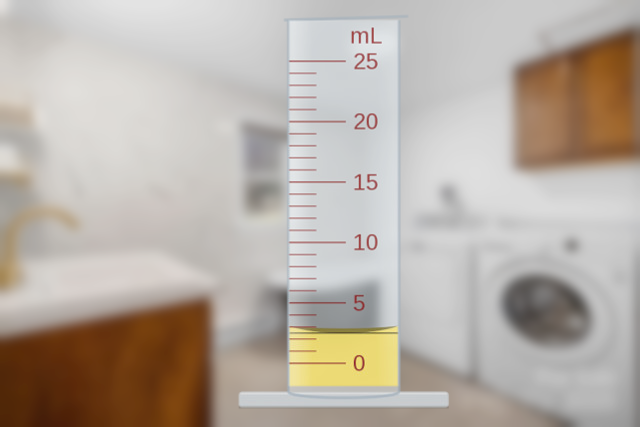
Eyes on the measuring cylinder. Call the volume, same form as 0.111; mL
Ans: 2.5; mL
